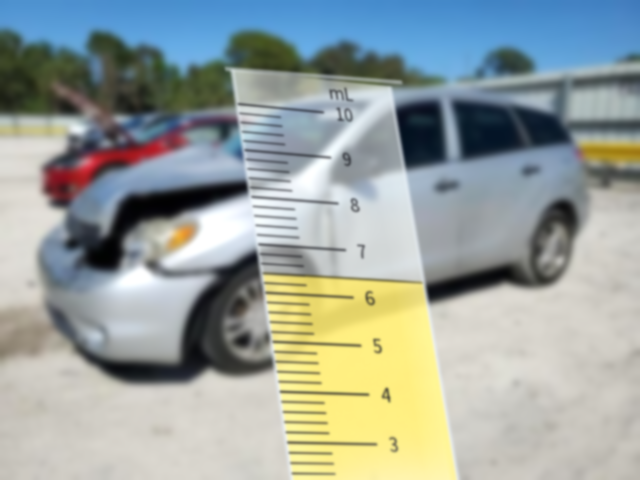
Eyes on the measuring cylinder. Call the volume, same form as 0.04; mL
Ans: 6.4; mL
